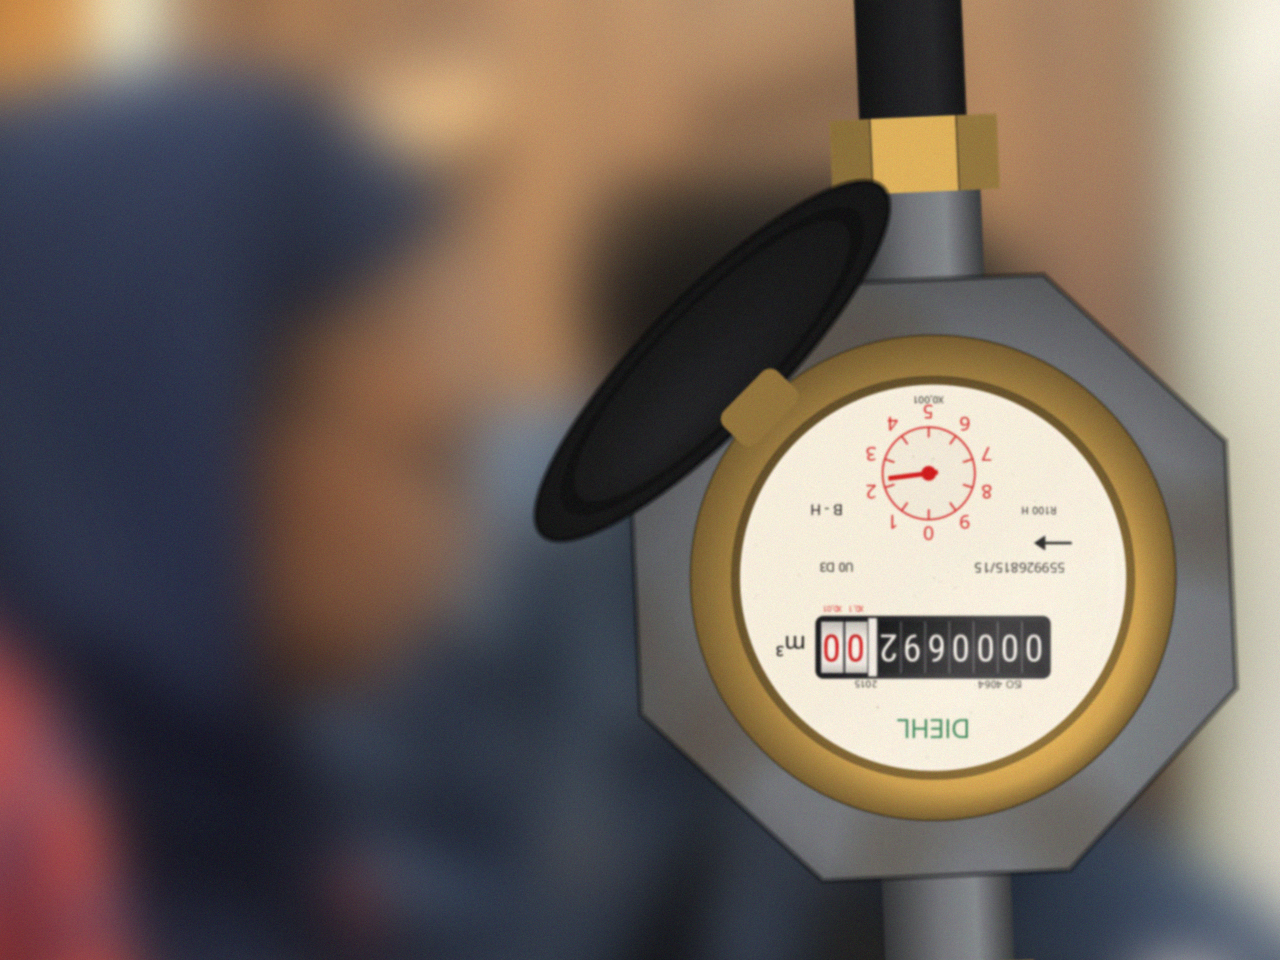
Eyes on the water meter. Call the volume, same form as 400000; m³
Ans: 692.002; m³
